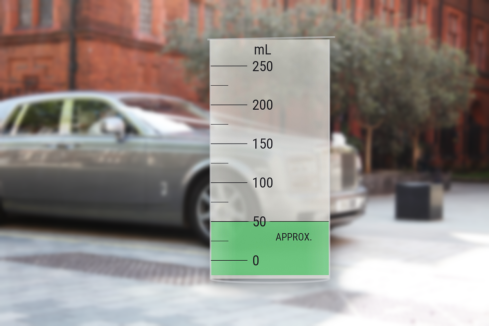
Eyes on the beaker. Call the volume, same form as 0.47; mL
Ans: 50; mL
